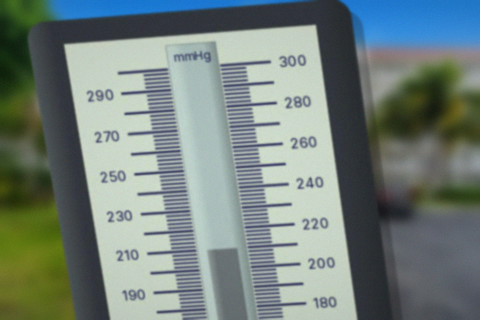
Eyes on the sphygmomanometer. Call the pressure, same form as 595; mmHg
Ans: 210; mmHg
